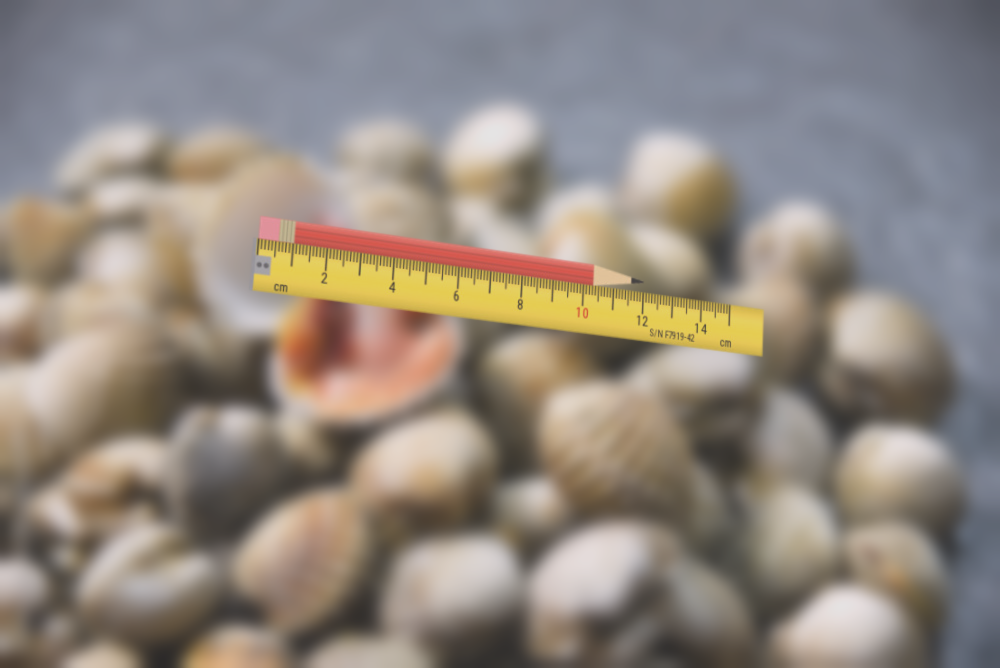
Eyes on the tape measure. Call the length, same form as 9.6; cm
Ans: 12; cm
